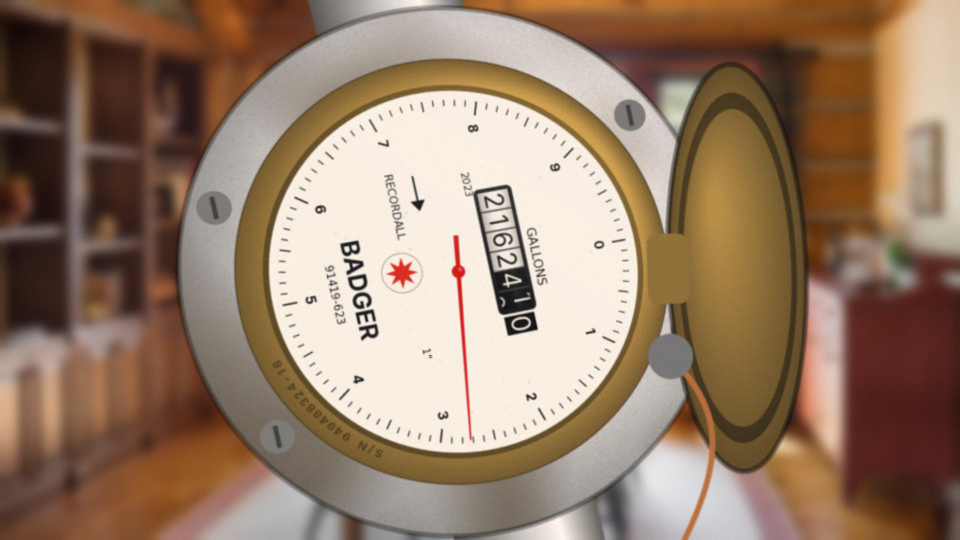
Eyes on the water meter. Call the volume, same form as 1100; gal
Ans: 2162412.7; gal
